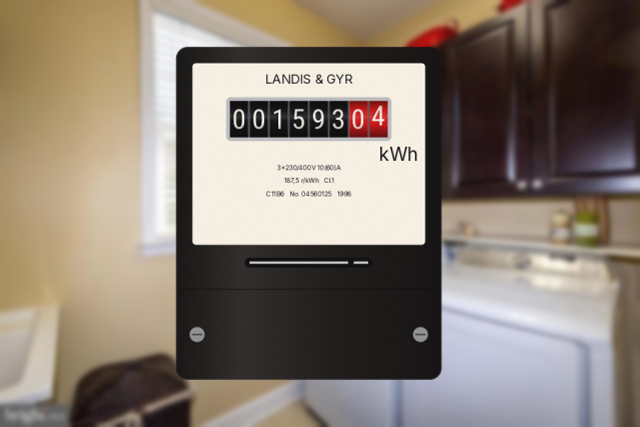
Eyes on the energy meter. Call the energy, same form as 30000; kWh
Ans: 1593.04; kWh
